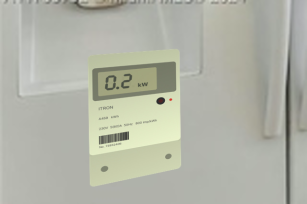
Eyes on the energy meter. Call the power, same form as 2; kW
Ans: 0.2; kW
